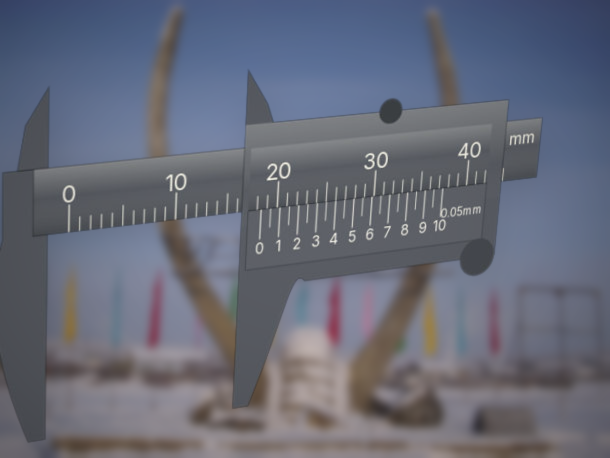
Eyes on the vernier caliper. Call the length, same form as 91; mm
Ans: 18.4; mm
